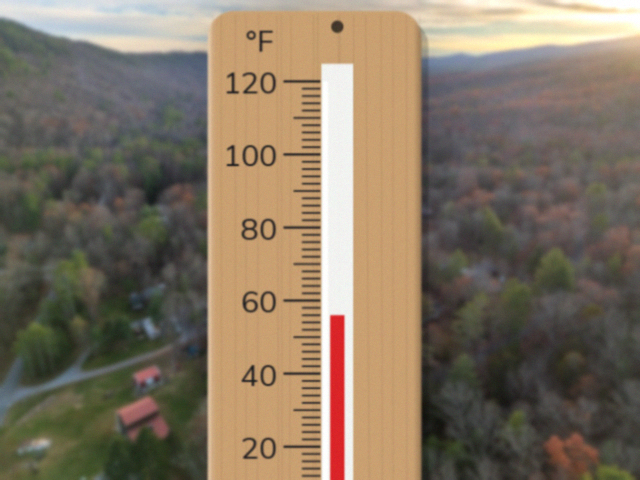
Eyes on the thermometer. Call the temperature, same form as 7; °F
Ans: 56; °F
